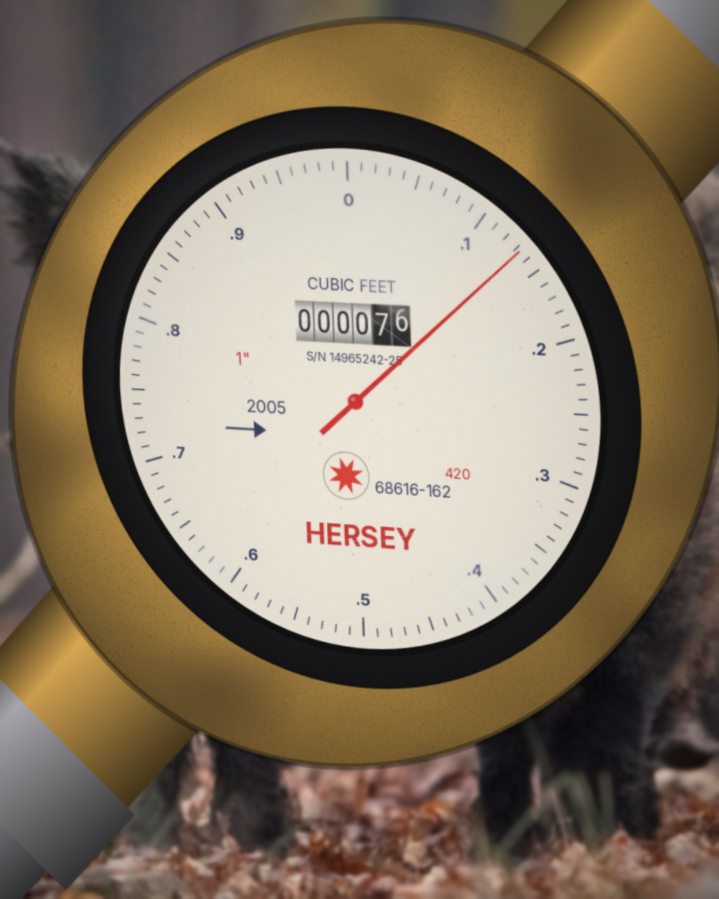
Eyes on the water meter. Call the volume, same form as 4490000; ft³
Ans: 76.13; ft³
